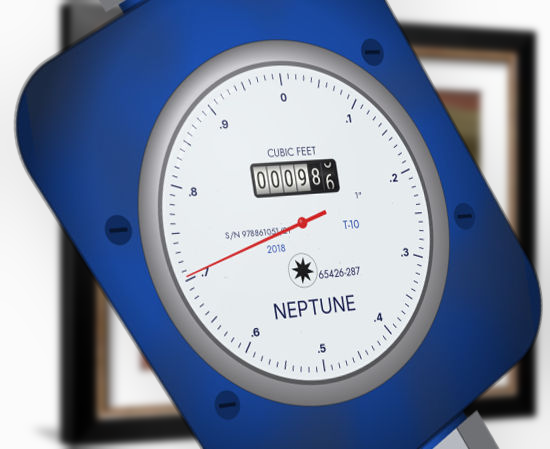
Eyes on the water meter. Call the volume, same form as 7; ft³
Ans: 985.70; ft³
